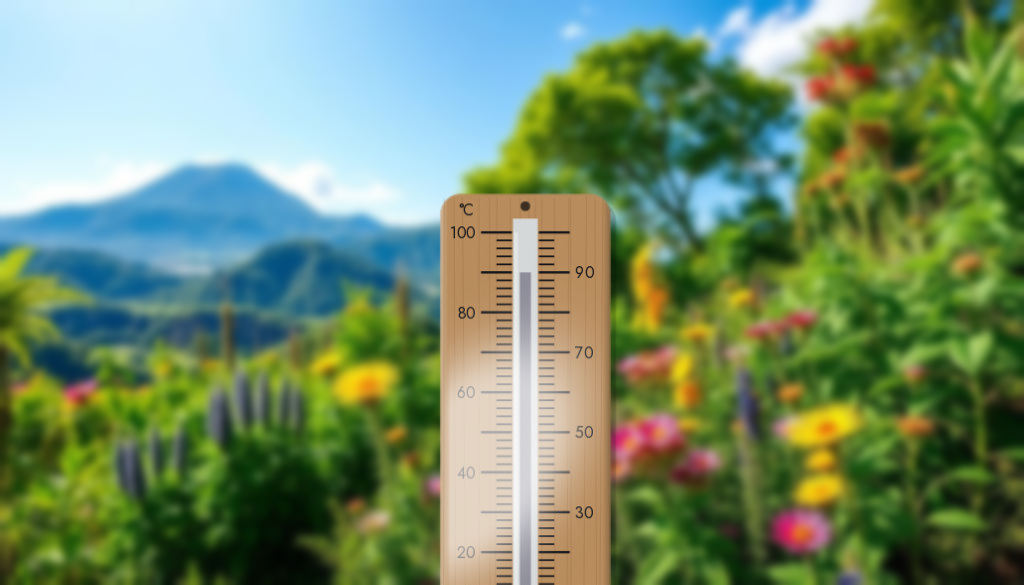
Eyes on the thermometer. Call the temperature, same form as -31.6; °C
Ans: 90; °C
